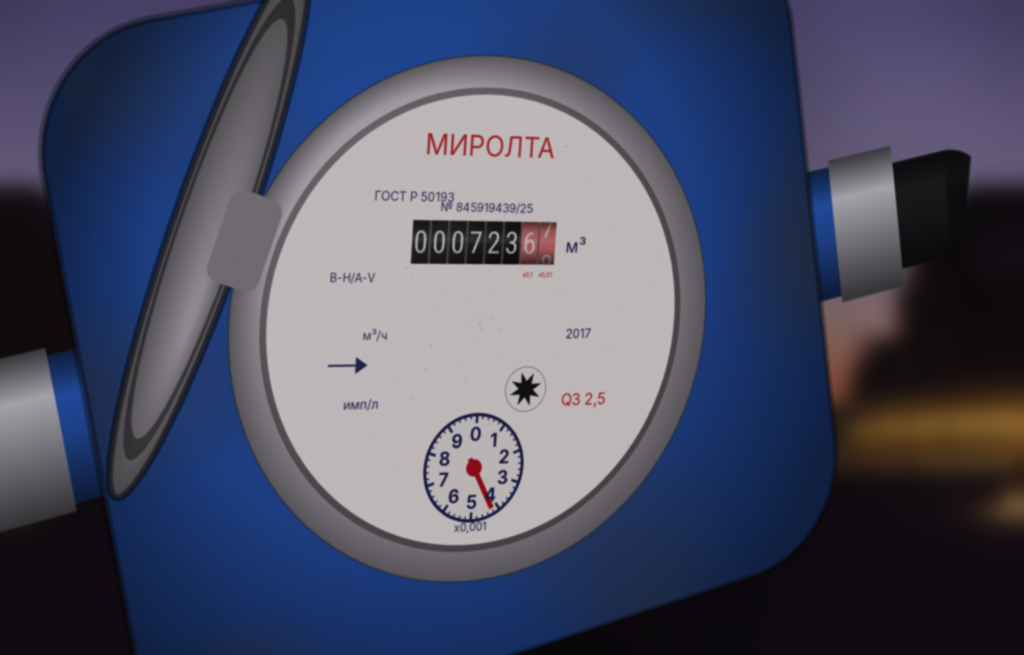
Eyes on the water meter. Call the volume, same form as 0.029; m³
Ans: 723.674; m³
